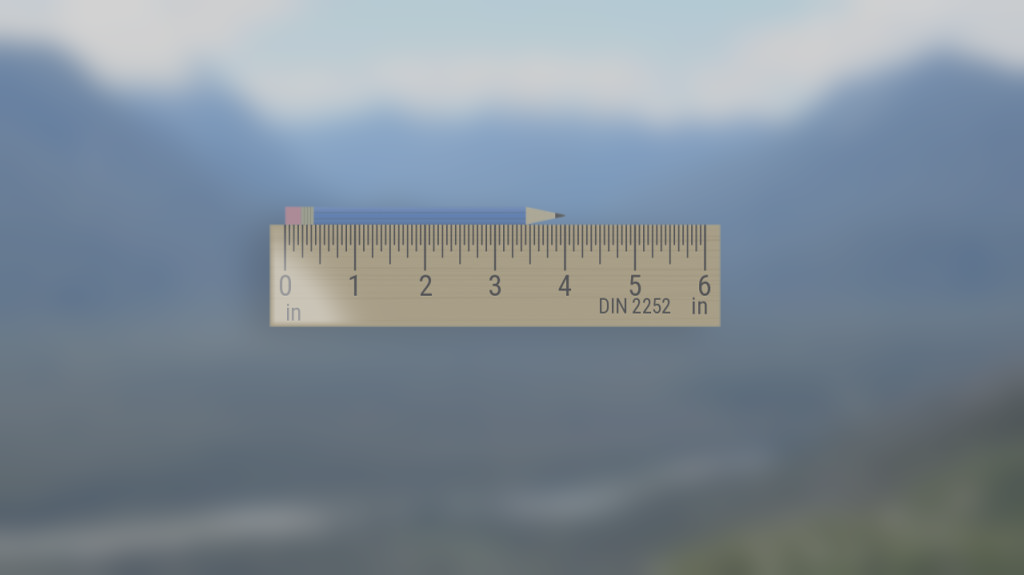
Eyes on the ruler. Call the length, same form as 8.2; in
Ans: 4; in
